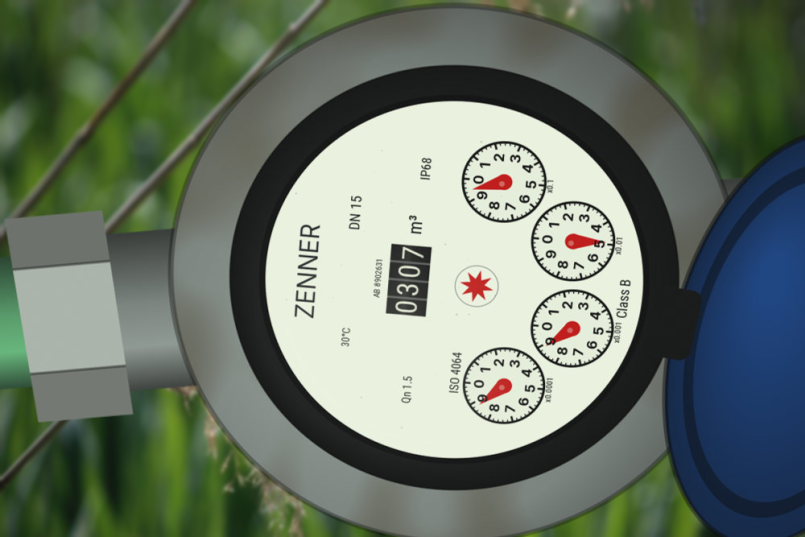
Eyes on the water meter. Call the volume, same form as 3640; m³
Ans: 306.9488; m³
